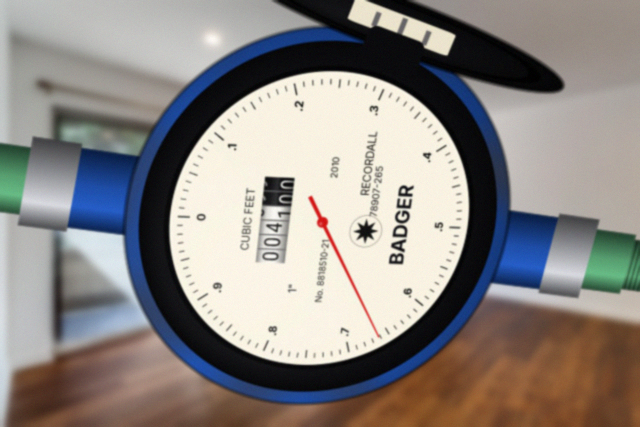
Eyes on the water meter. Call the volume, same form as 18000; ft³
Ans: 4099.66; ft³
